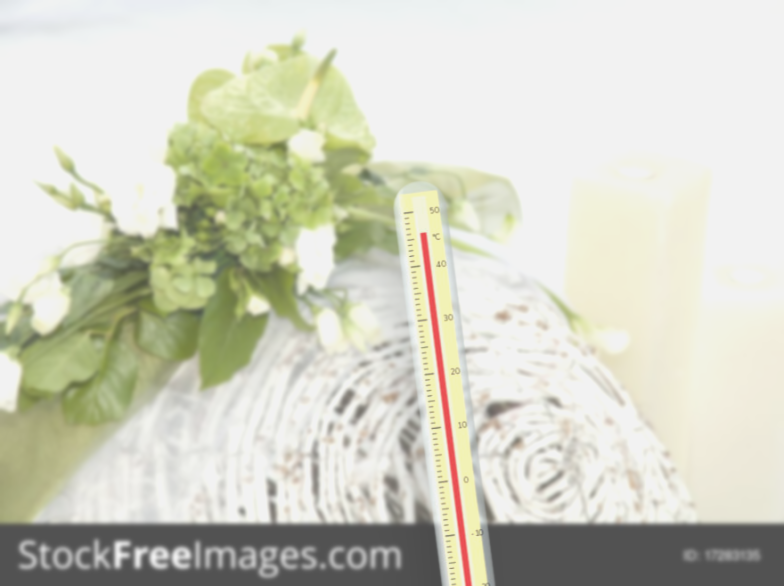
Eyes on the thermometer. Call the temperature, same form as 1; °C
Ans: 46; °C
